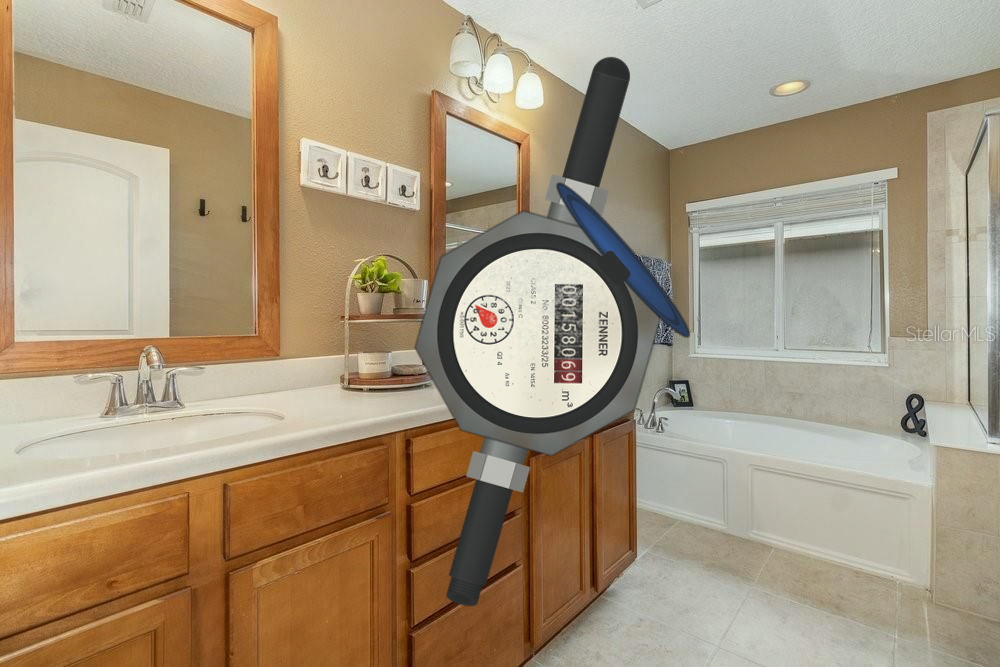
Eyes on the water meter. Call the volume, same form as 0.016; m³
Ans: 1580.696; m³
